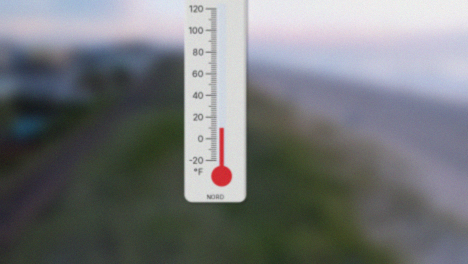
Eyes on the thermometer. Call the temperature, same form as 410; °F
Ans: 10; °F
